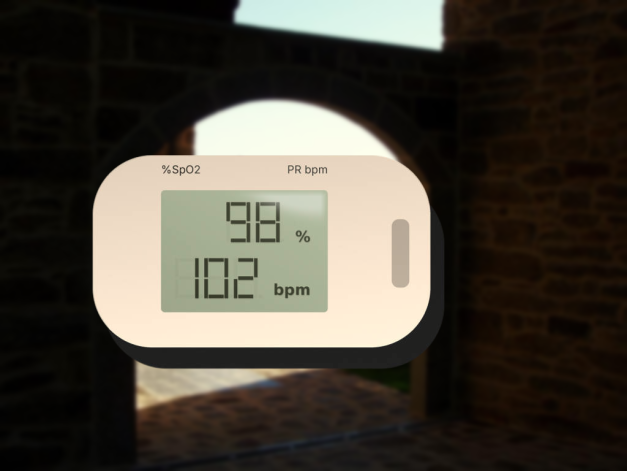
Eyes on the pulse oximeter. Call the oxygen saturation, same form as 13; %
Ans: 98; %
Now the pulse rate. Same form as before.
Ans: 102; bpm
